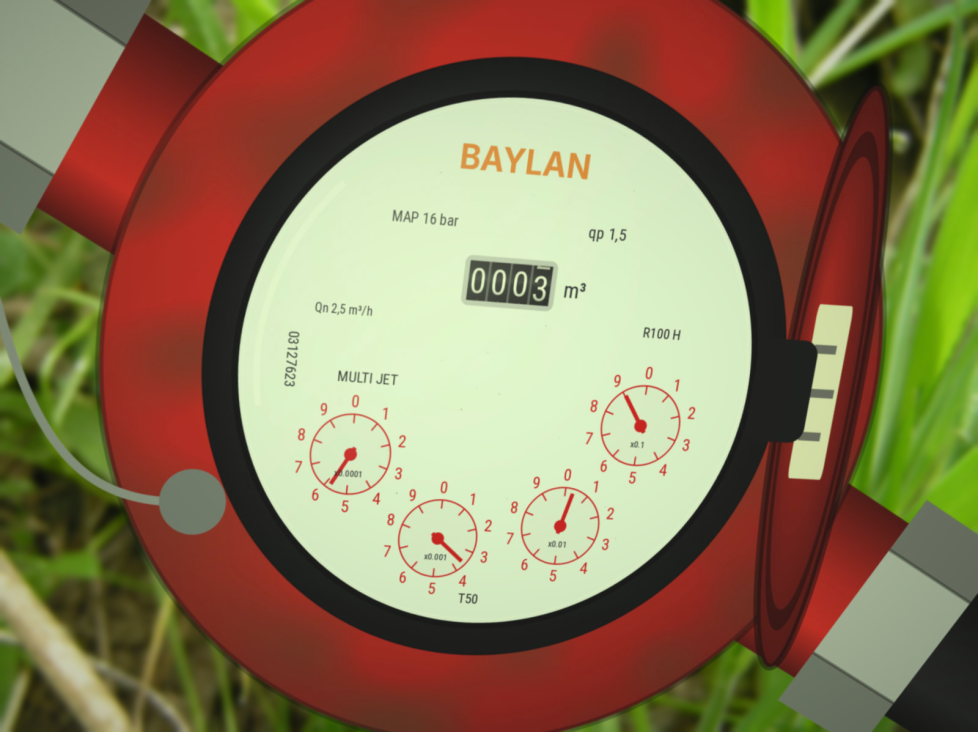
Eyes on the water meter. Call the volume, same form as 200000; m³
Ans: 2.9035; m³
